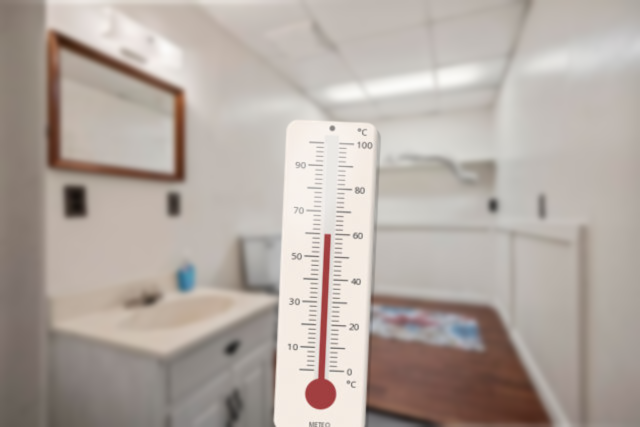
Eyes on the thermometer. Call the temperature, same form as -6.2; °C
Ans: 60; °C
